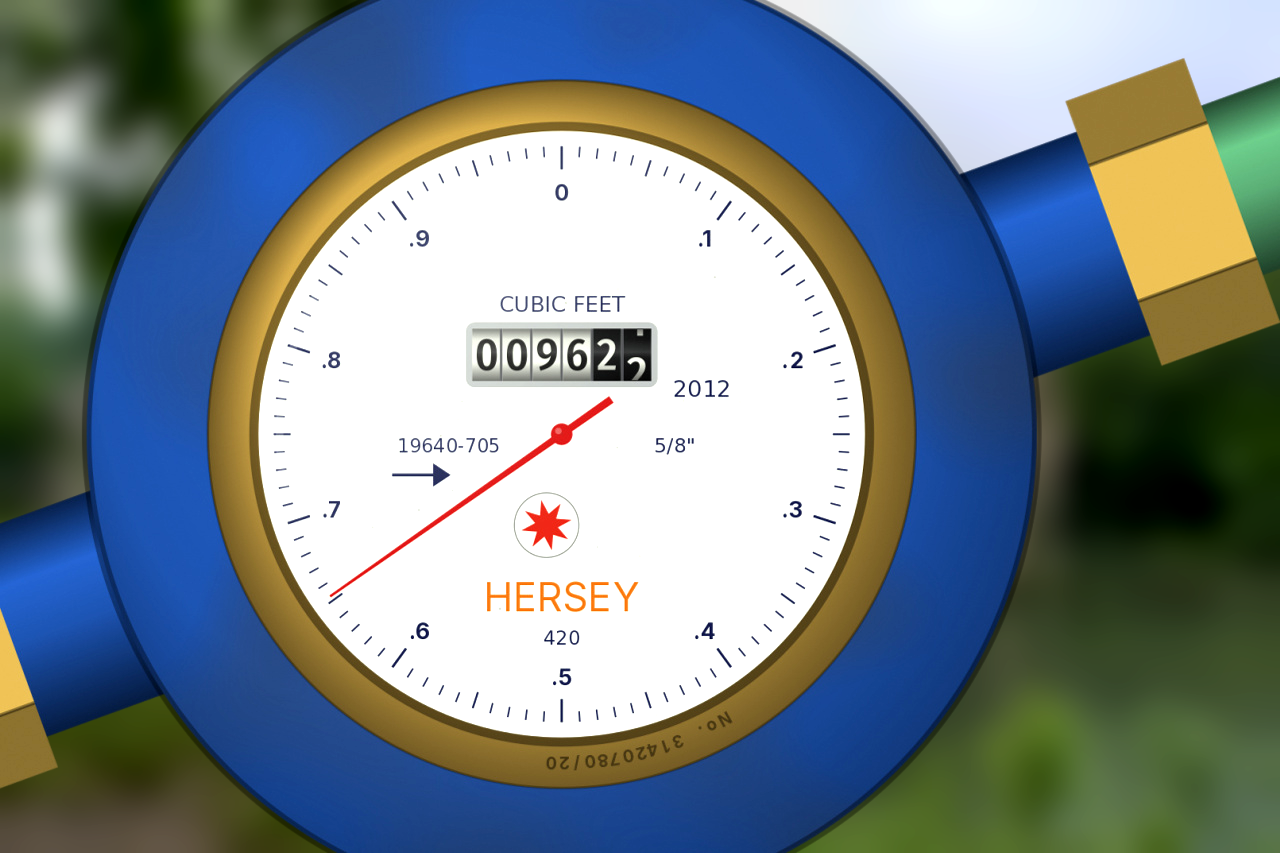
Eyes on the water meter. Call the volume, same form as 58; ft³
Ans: 9621.65; ft³
